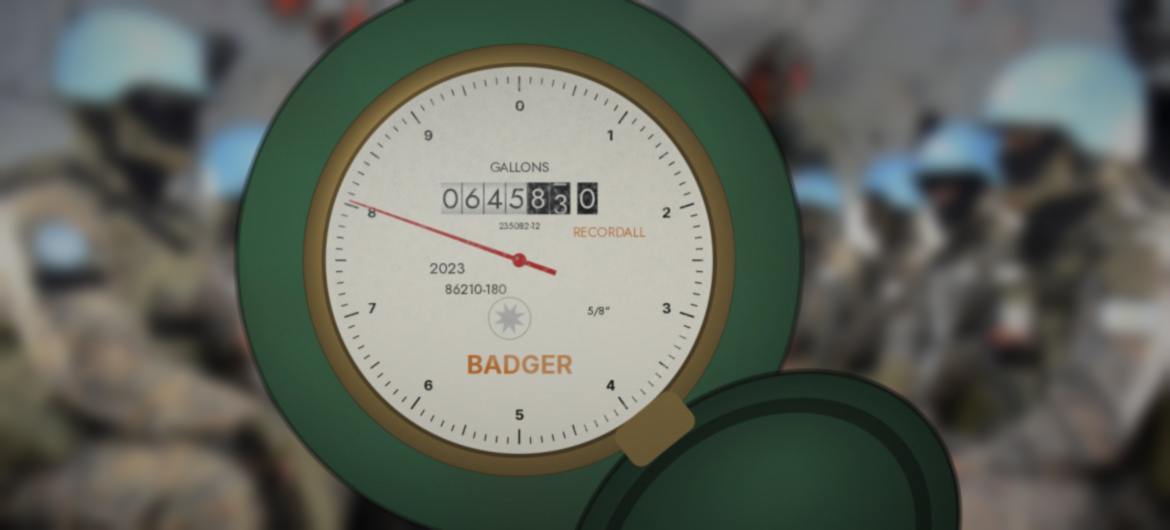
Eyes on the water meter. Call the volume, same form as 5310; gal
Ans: 645828.0; gal
